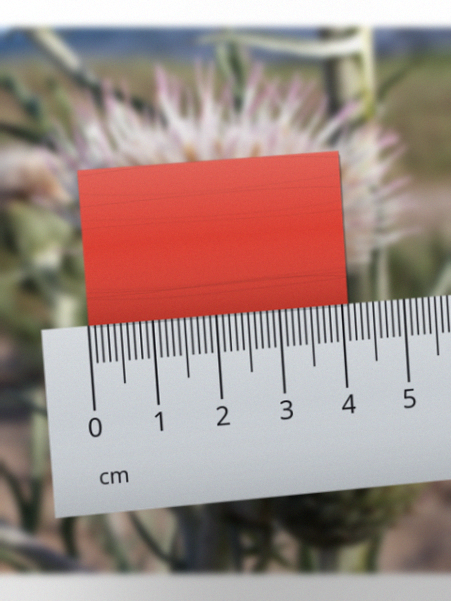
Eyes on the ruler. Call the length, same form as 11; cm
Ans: 4.1; cm
